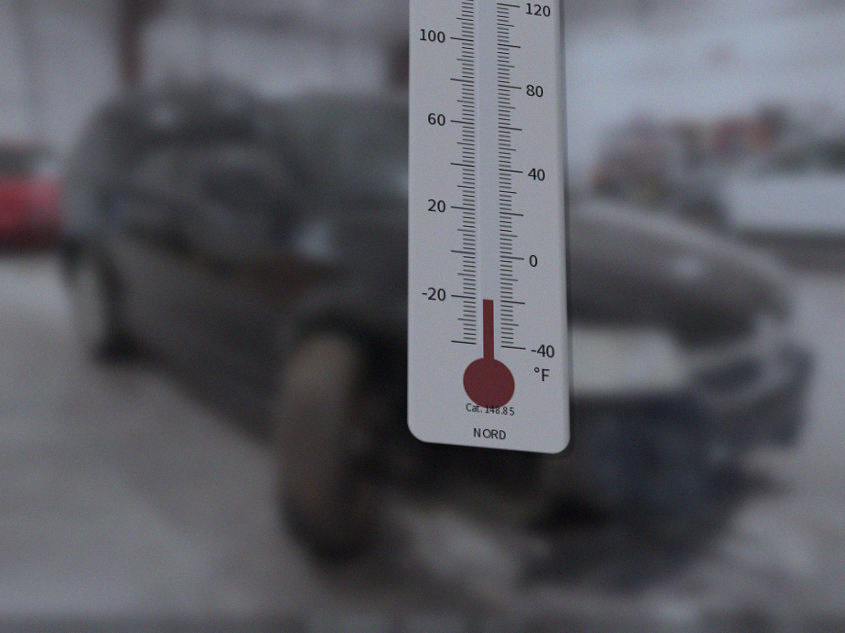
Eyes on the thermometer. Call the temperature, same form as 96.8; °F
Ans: -20; °F
